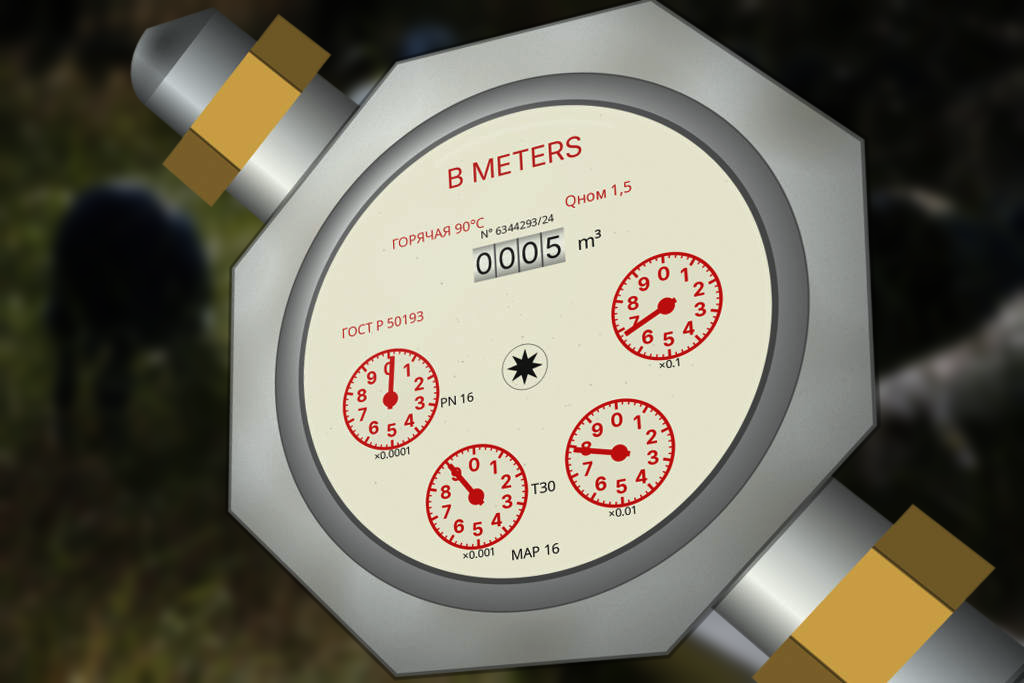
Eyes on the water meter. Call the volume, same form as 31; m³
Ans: 5.6790; m³
